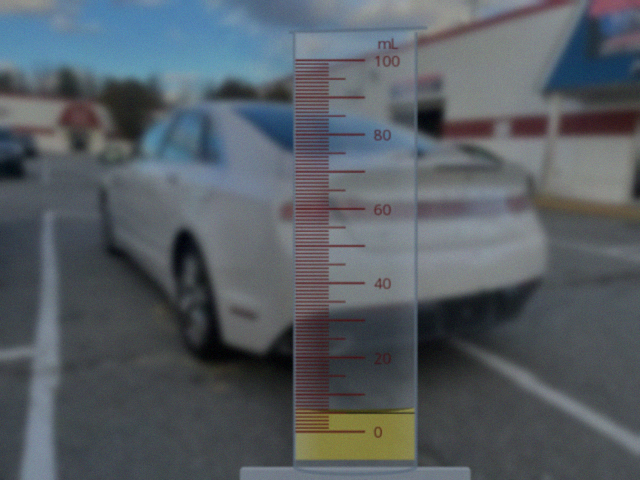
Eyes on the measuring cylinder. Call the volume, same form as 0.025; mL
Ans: 5; mL
